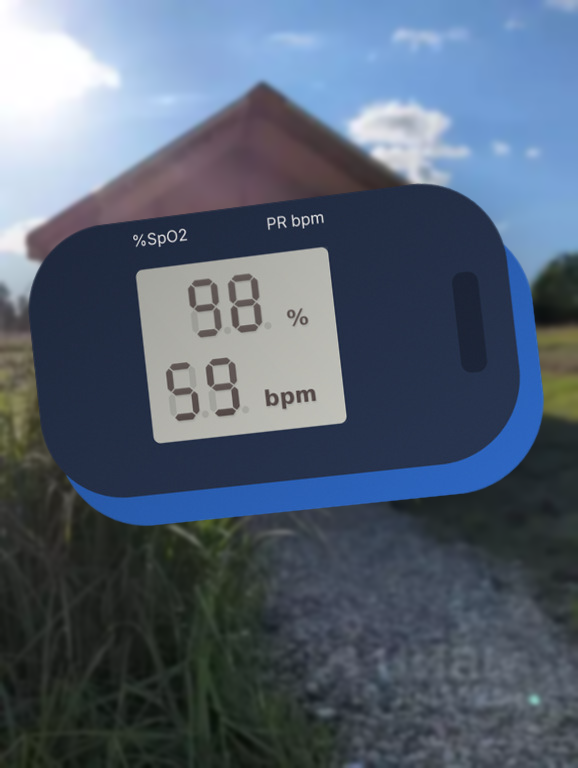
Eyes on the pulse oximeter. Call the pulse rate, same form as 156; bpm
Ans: 59; bpm
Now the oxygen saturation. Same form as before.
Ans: 98; %
